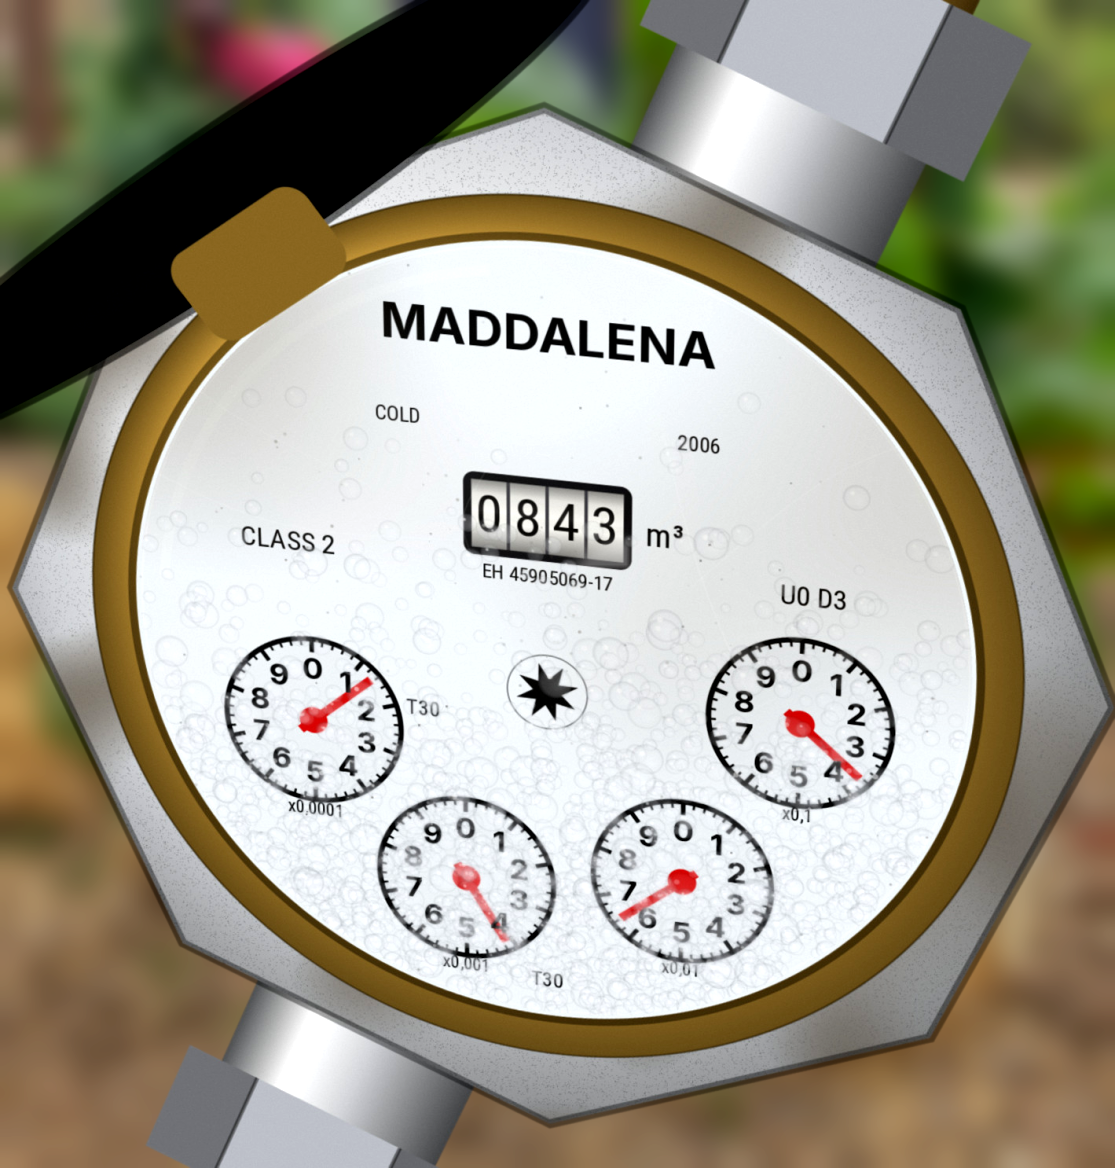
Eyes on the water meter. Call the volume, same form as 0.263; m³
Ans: 843.3641; m³
